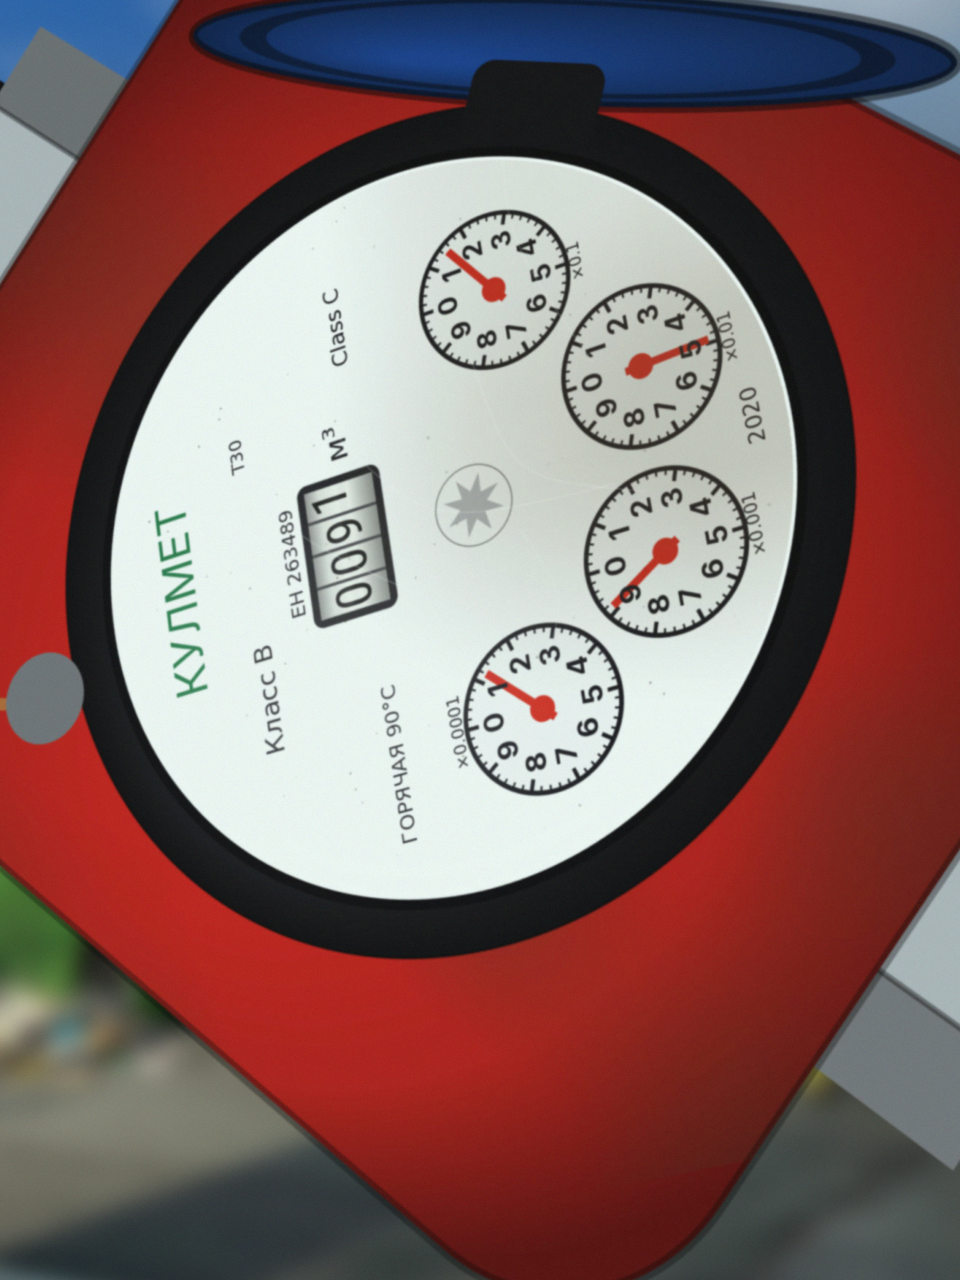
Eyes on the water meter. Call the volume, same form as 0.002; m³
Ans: 91.1491; m³
